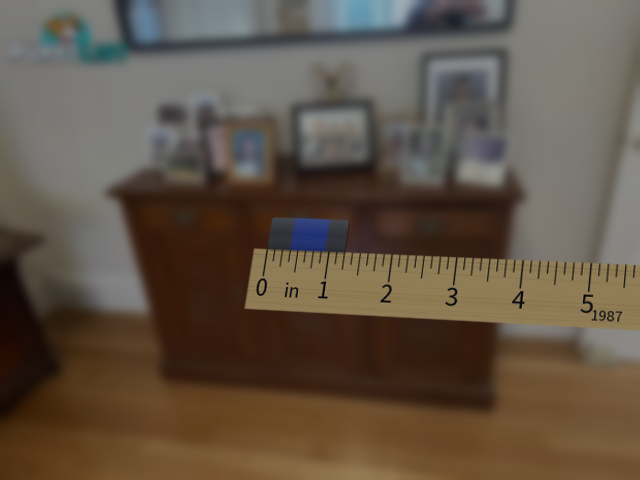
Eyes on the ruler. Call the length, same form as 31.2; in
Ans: 1.25; in
